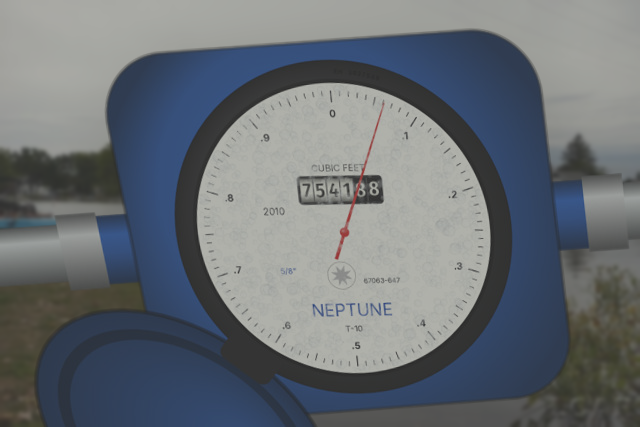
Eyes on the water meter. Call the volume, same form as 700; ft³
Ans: 754188.06; ft³
